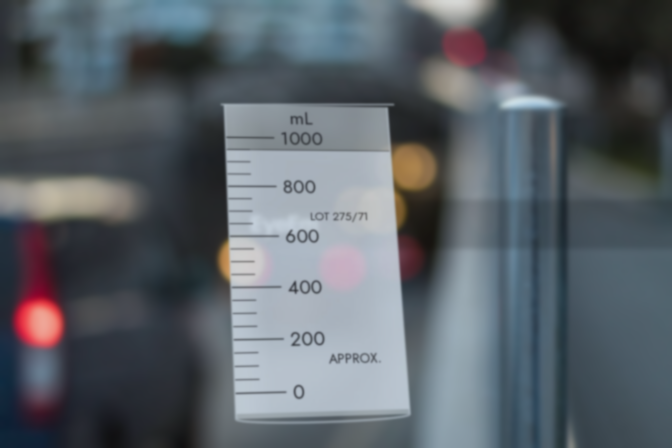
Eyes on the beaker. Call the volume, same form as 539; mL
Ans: 950; mL
